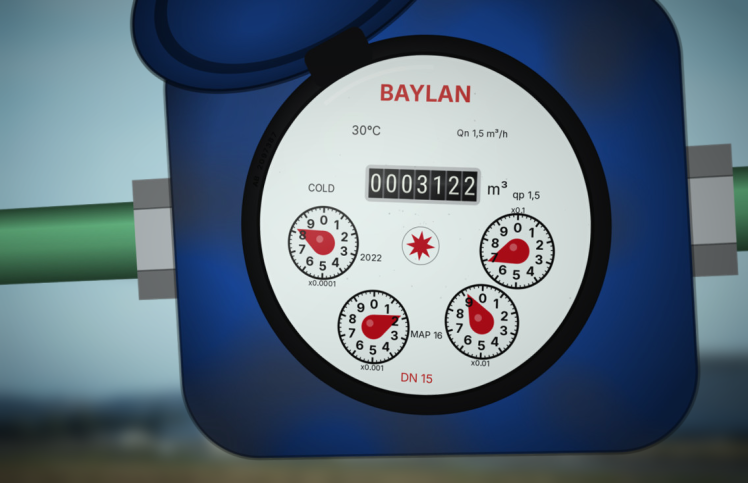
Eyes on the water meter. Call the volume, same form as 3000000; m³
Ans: 3122.6918; m³
